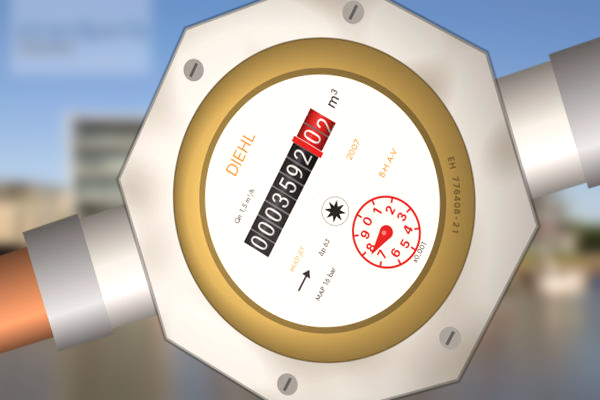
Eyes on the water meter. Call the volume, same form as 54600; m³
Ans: 3592.017; m³
